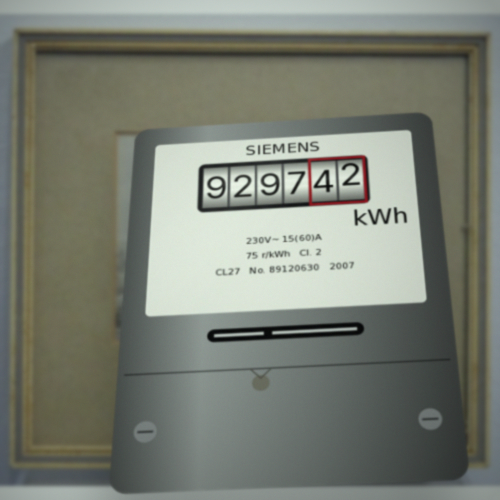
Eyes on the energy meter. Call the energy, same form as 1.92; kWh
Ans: 9297.42; kWh
